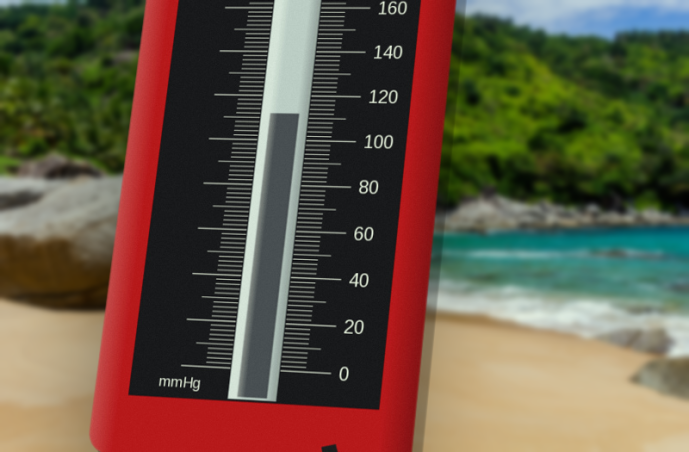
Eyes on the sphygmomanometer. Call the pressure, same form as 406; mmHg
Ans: 112; mmHg
